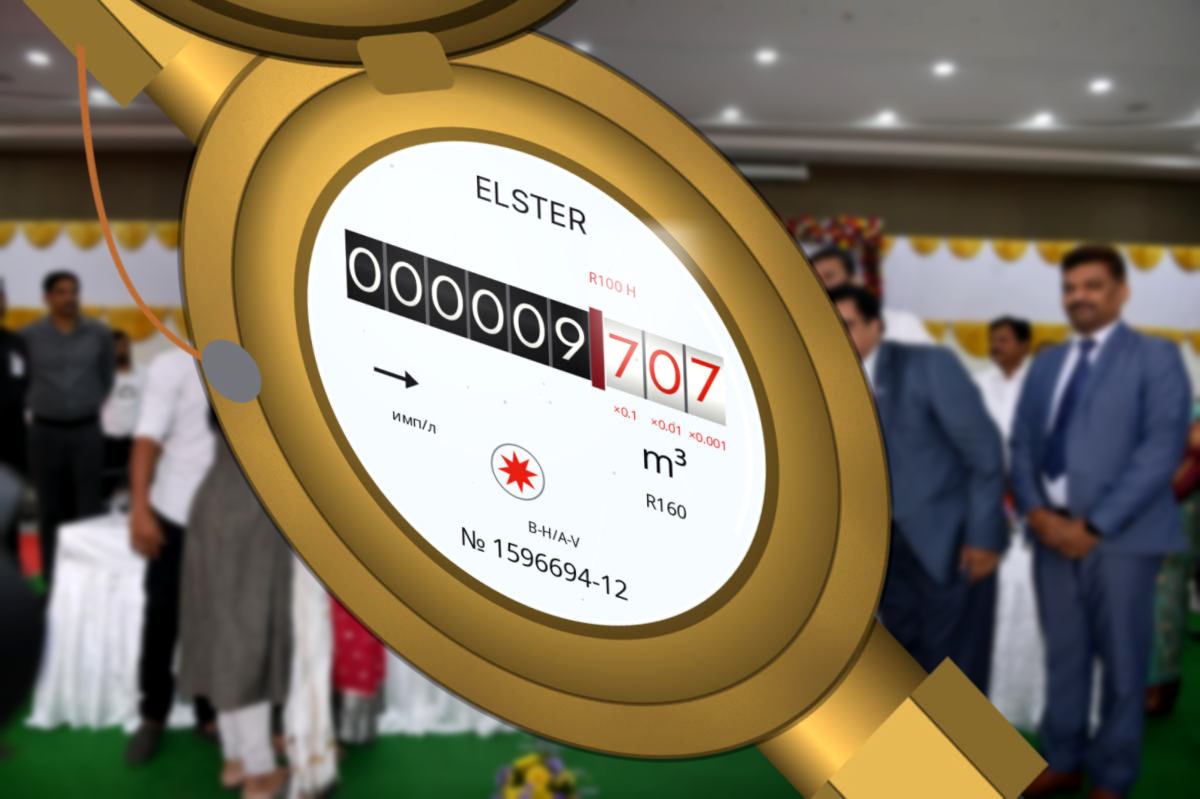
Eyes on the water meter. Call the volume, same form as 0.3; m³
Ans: 9.707; m³
